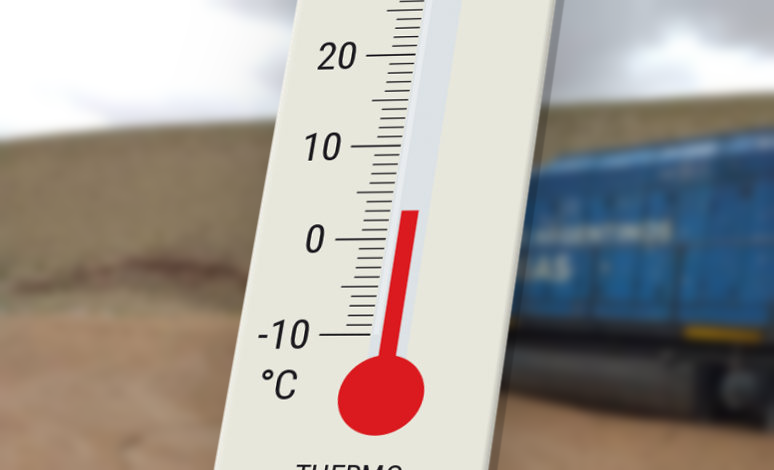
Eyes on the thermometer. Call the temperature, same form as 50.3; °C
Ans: 3; °C
